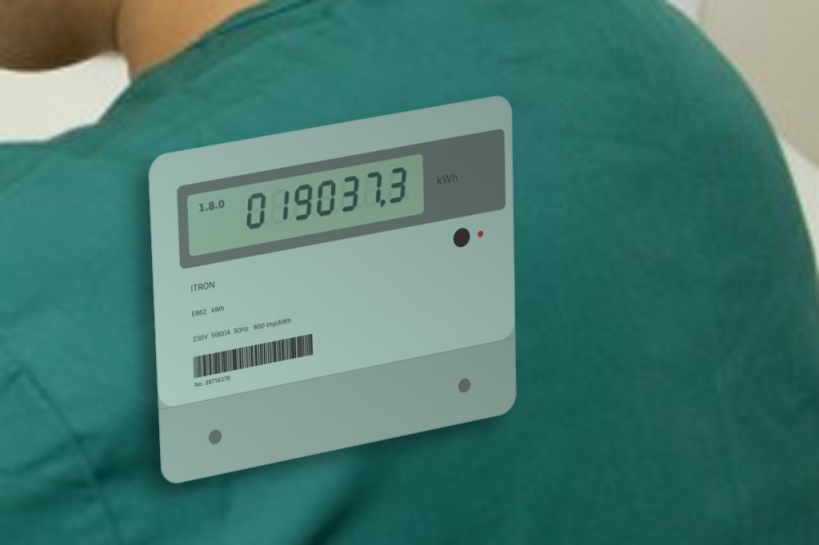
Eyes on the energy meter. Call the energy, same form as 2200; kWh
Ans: 19037.3; kWh
